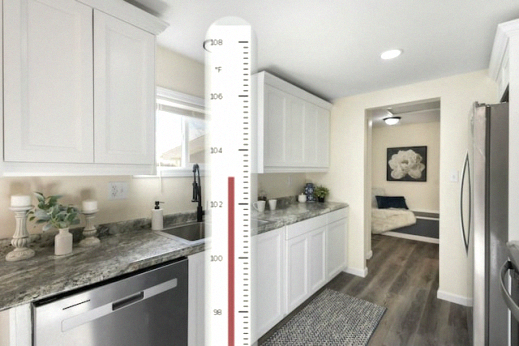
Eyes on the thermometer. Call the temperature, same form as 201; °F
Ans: 103; °F
